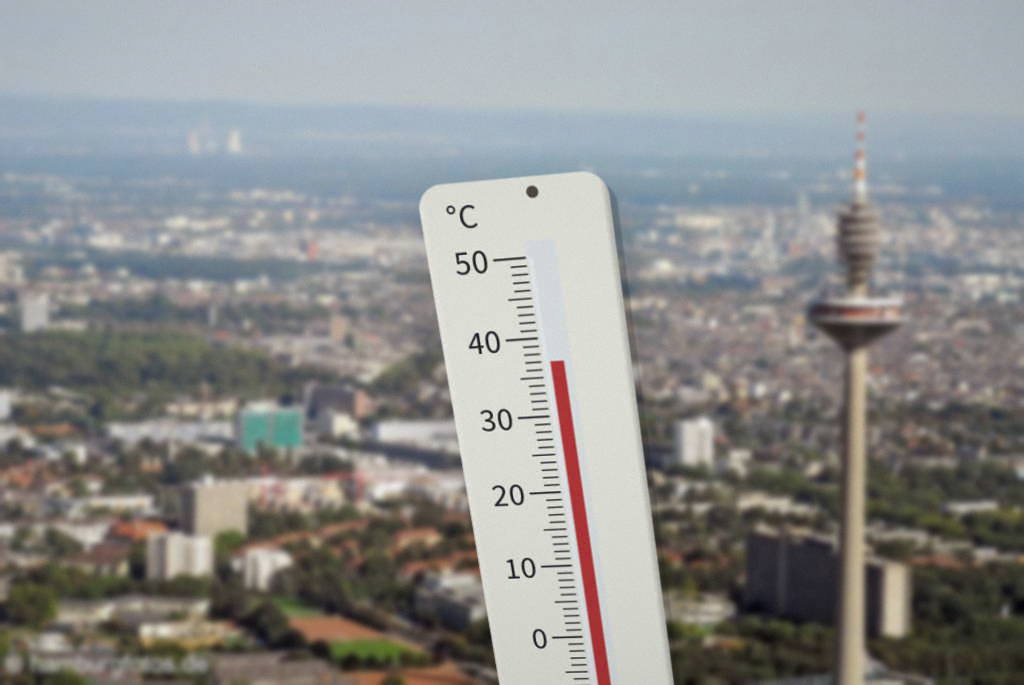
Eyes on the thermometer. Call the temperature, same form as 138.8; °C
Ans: 37; °C
